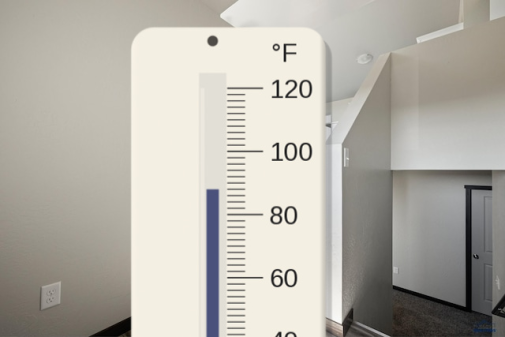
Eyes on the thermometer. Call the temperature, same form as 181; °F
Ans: 88; °F
